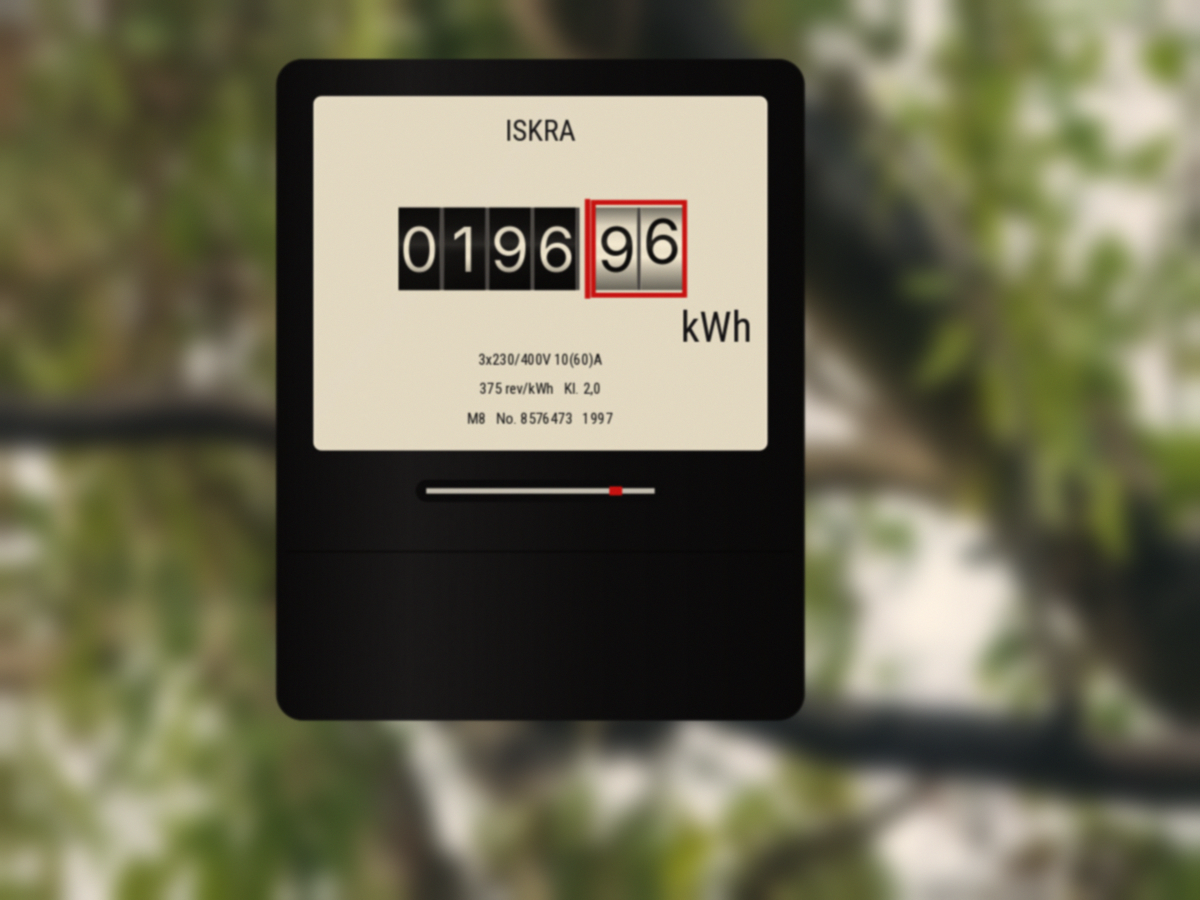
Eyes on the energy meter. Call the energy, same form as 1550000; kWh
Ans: 196.96; kWh
